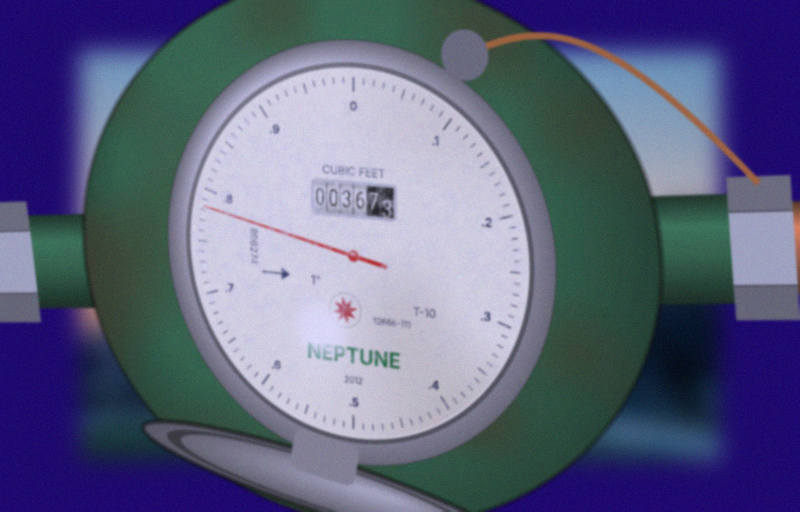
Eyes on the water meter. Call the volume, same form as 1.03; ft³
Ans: 3672.78; ft³
